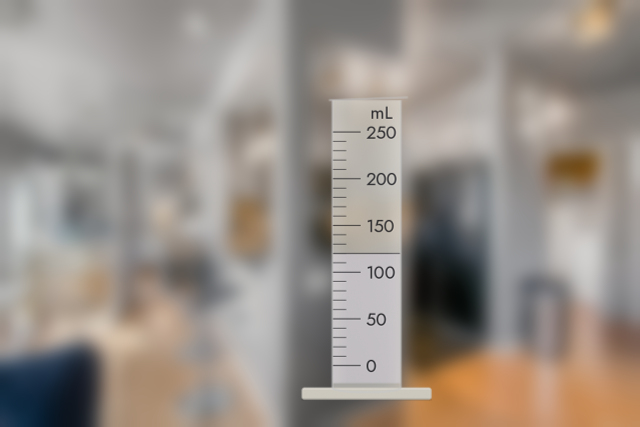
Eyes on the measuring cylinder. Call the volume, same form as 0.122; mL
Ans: 120; mL
